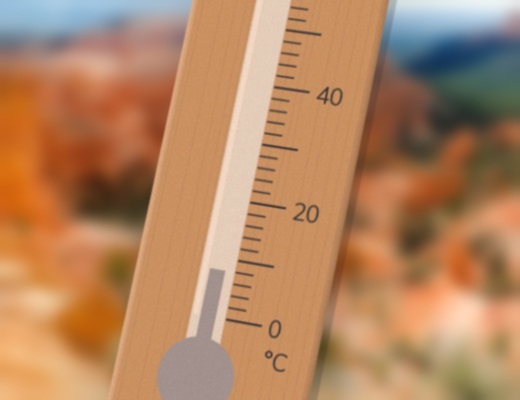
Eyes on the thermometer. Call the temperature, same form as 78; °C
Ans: 8; °C
